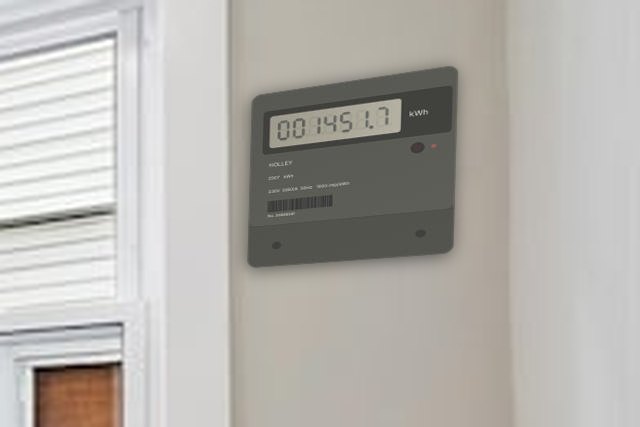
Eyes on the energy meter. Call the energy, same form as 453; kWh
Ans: 1451.7; kWh
